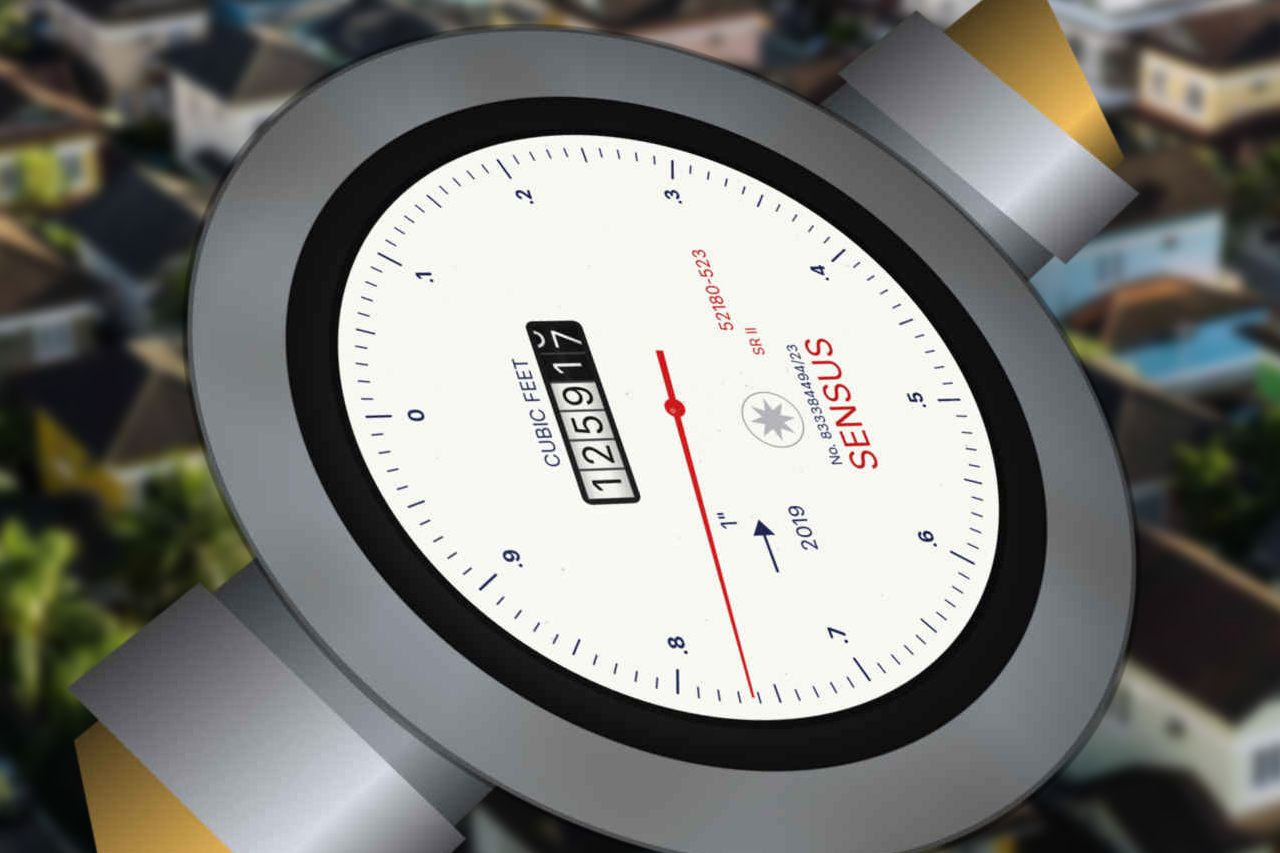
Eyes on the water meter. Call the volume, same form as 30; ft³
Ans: 125916.76; ft³
